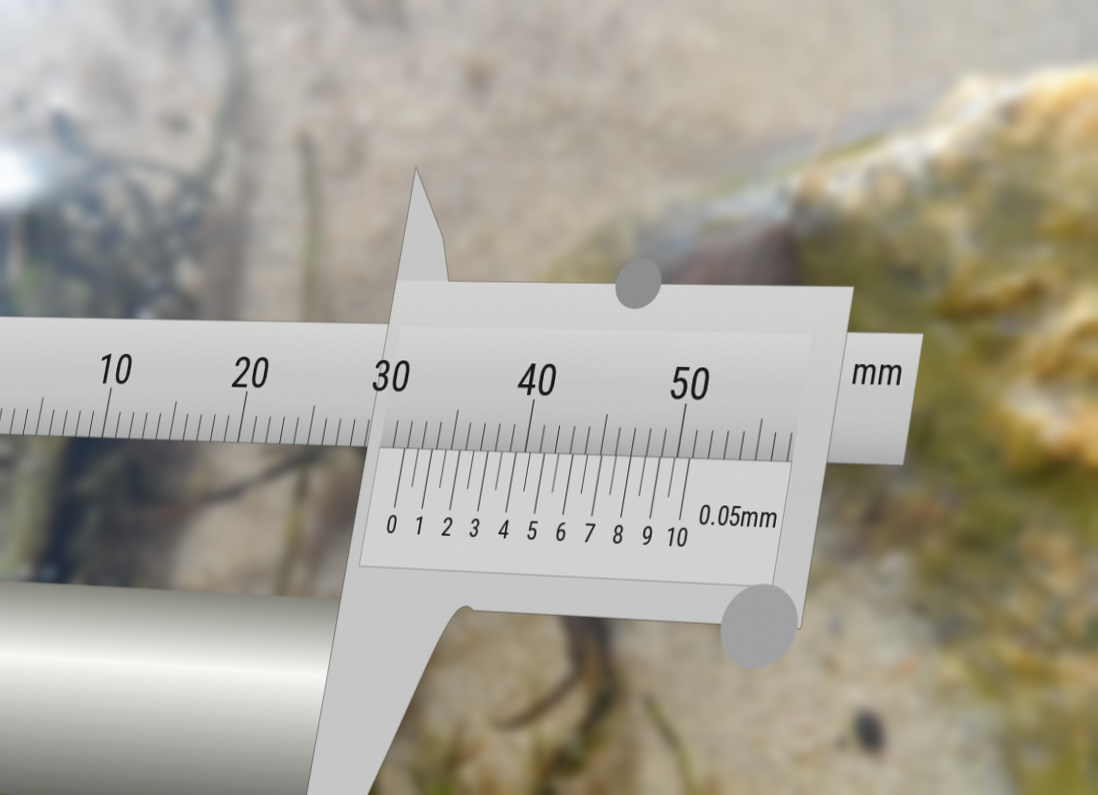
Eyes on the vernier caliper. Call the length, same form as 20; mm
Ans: 31.8; mm
